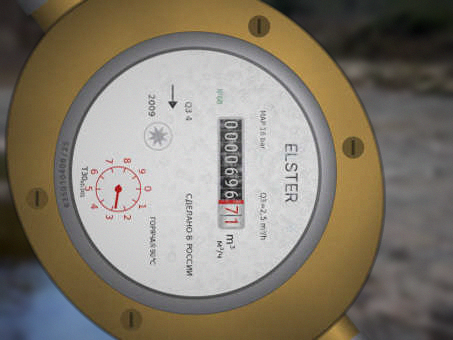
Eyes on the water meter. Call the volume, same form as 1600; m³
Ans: 696.712; m³
